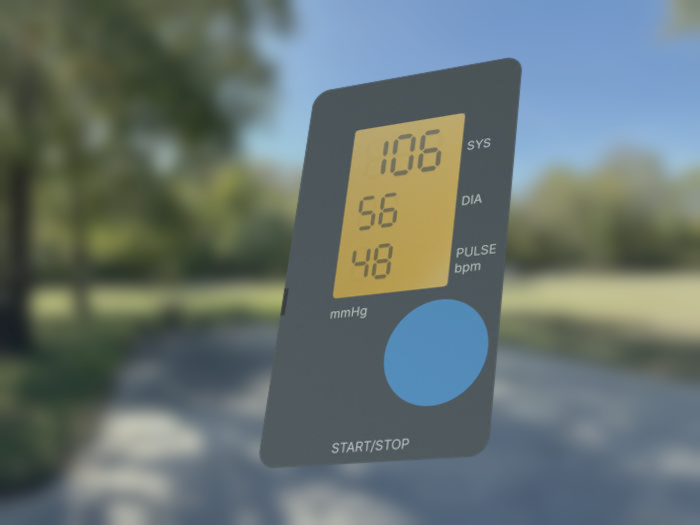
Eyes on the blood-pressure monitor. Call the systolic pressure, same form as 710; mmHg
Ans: 106; mmHg
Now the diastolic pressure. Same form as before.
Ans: 56; mmHg
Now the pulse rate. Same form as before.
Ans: 48; bpm
